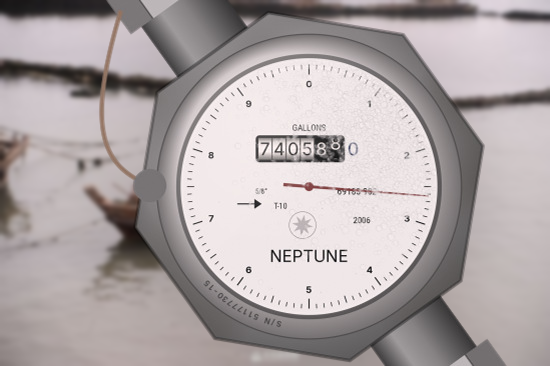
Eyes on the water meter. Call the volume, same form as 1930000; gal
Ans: 7405882.6; gal
